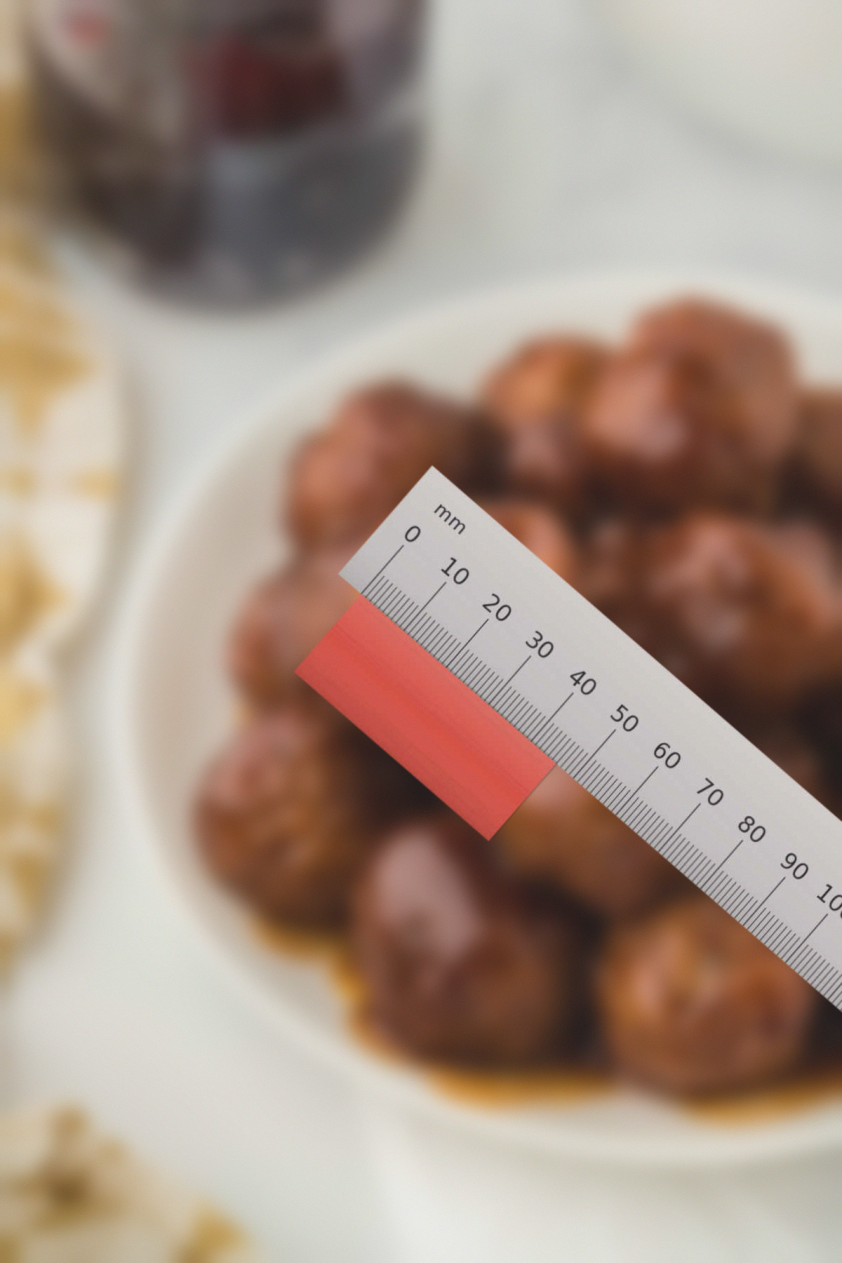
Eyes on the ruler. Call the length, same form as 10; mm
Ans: 46; mm
